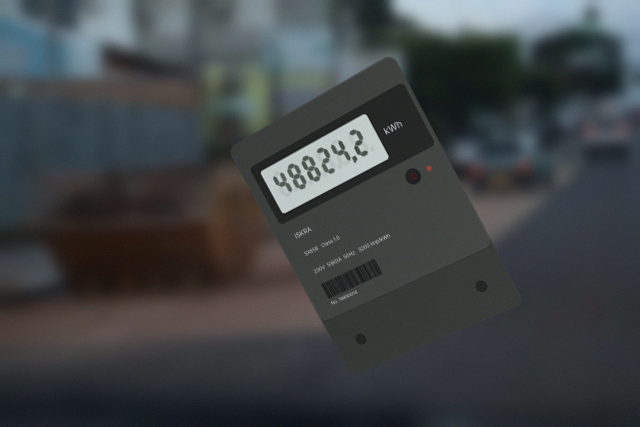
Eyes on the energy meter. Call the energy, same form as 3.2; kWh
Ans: 48824.2; kWh
